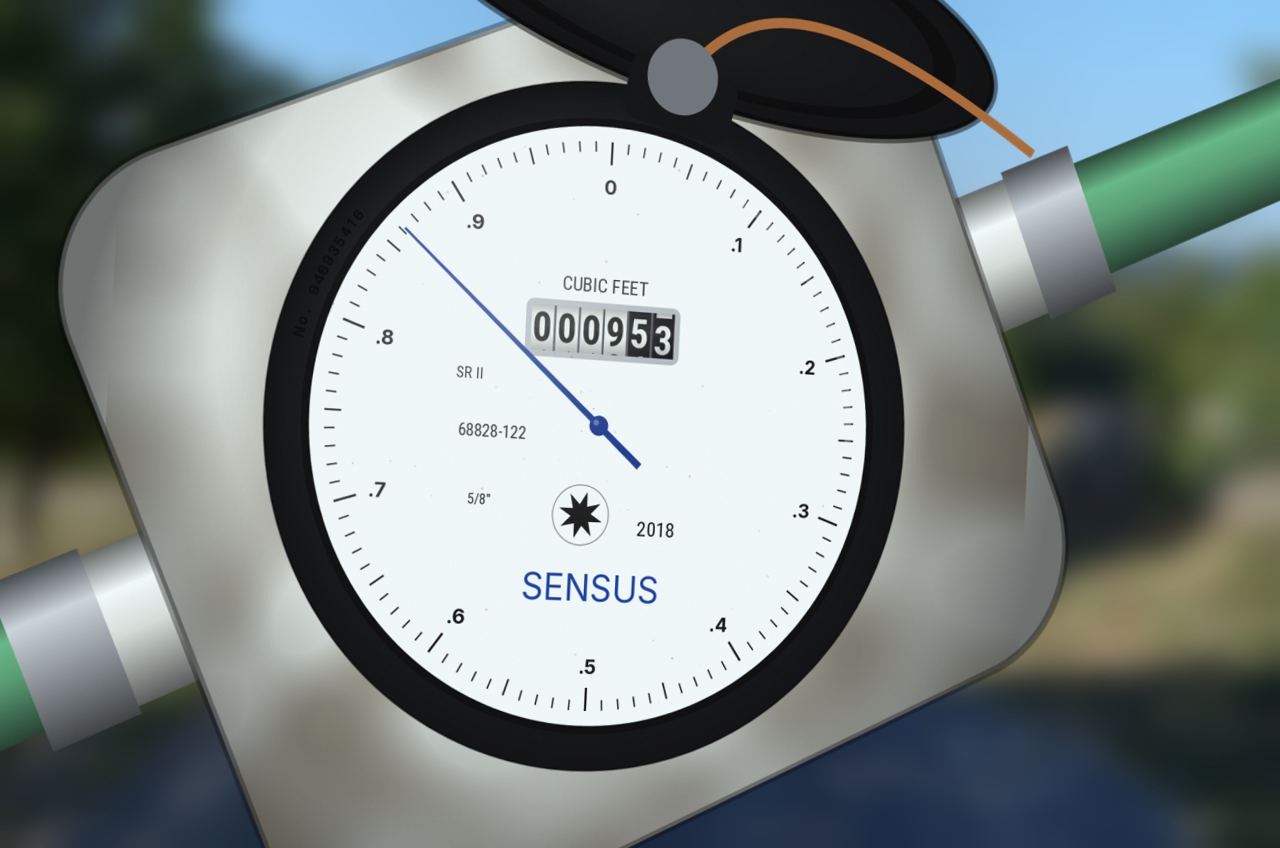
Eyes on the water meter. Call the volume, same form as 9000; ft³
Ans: 952.86; ft³
